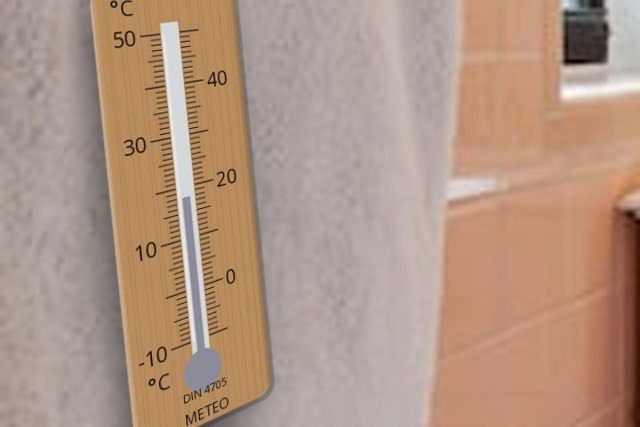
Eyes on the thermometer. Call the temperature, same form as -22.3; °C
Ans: 18; °C
